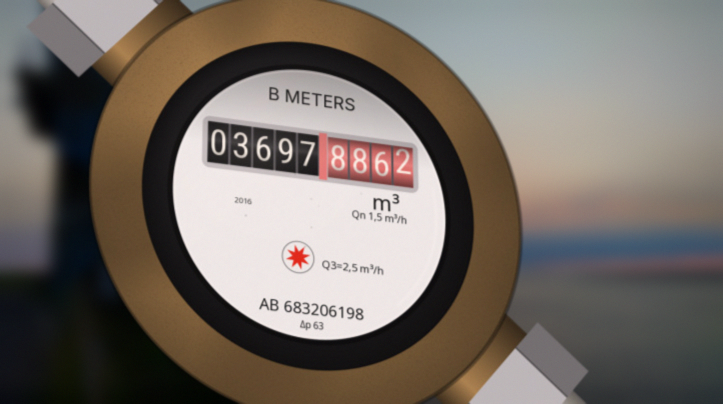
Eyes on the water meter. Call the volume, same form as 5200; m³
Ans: 3697.8862; m³
